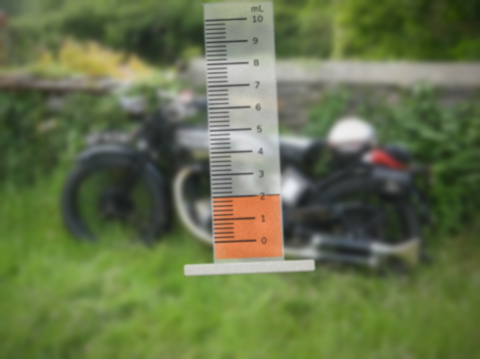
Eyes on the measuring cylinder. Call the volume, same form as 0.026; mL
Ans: 2; mL
